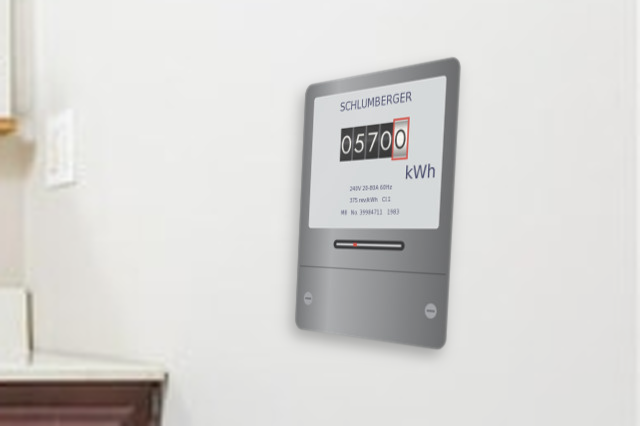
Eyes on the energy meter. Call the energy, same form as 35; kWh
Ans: 570.0; kWh
